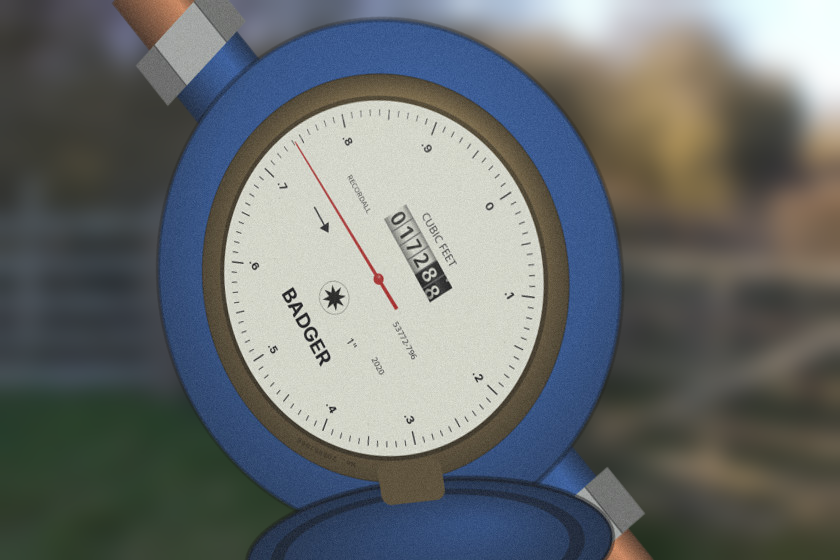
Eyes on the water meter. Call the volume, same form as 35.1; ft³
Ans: 17287.74; ft³
